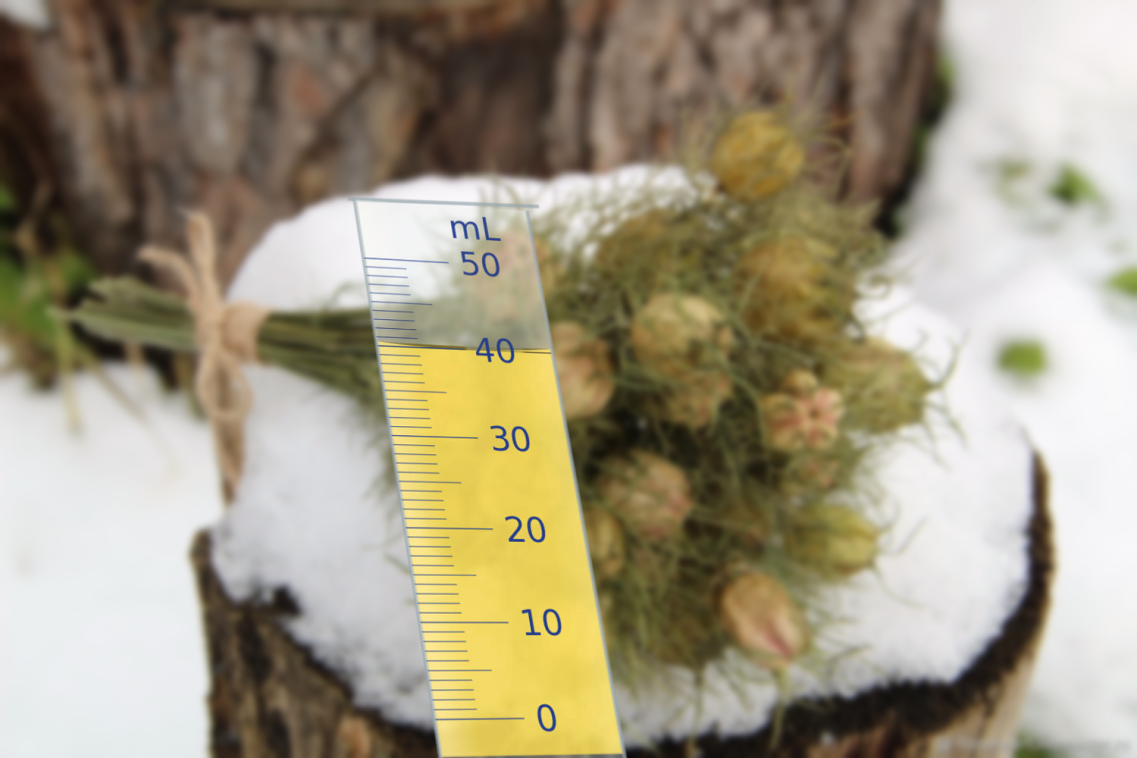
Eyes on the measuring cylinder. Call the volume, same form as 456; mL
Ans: 40; mL
